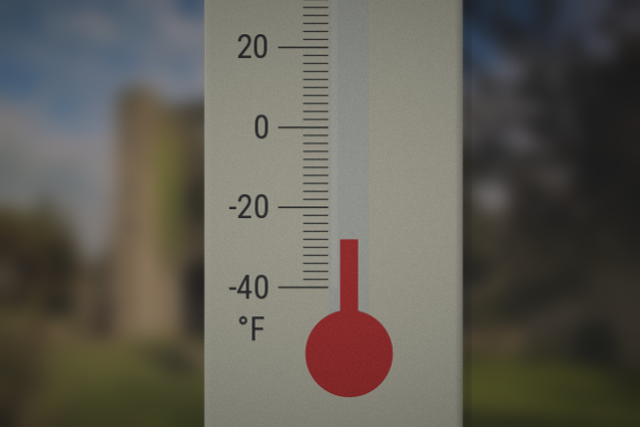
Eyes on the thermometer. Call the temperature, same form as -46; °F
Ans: -28; °F
